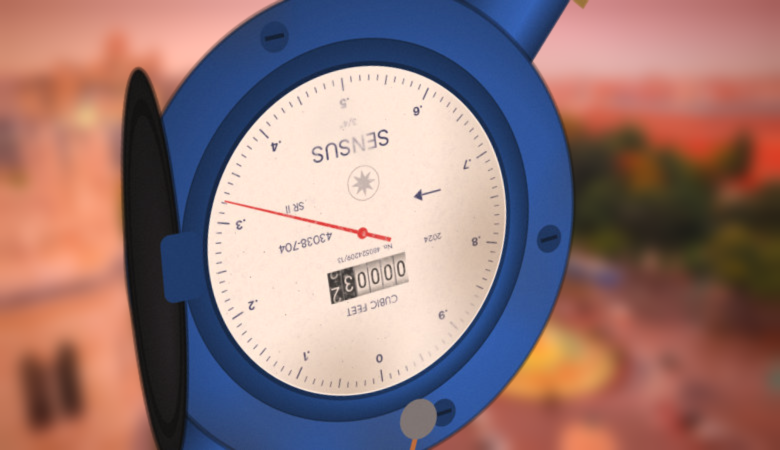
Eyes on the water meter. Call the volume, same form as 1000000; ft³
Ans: 32.32; ft³
